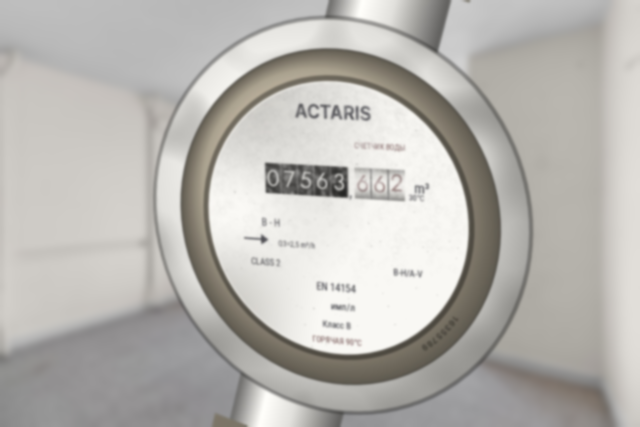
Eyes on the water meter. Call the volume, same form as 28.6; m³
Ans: 7563.662; m³
